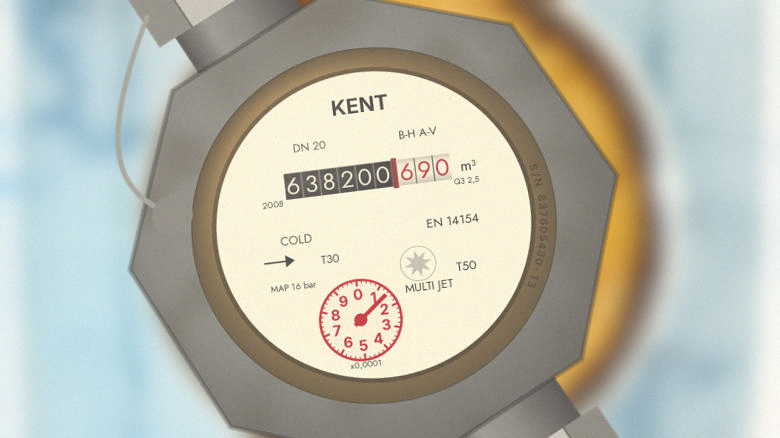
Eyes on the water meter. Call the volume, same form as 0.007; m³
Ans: 638200.6901; m³
